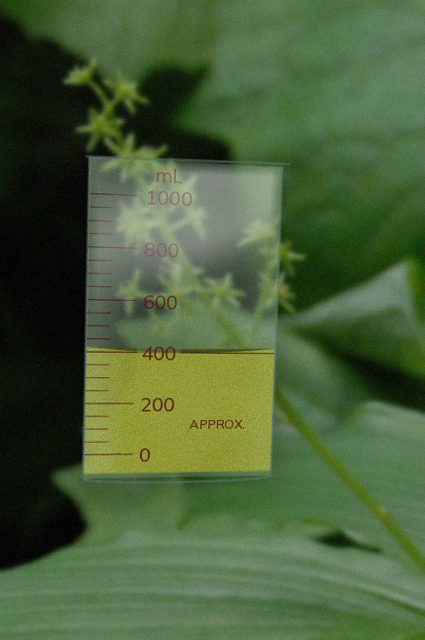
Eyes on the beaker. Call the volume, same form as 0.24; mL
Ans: 400; mL
